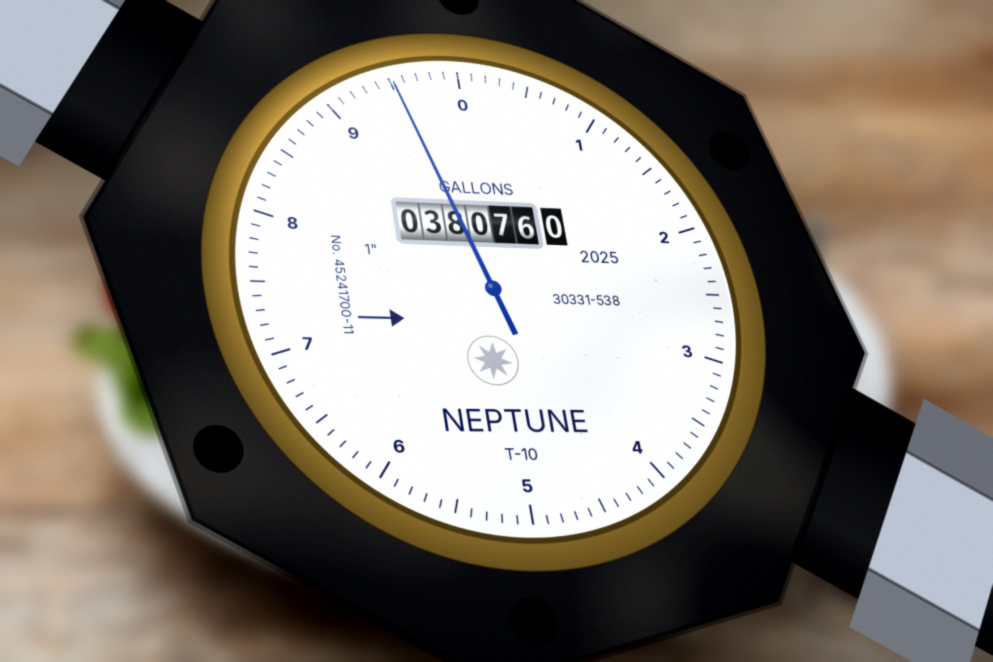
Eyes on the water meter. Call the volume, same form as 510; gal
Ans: 380759.5; gal
